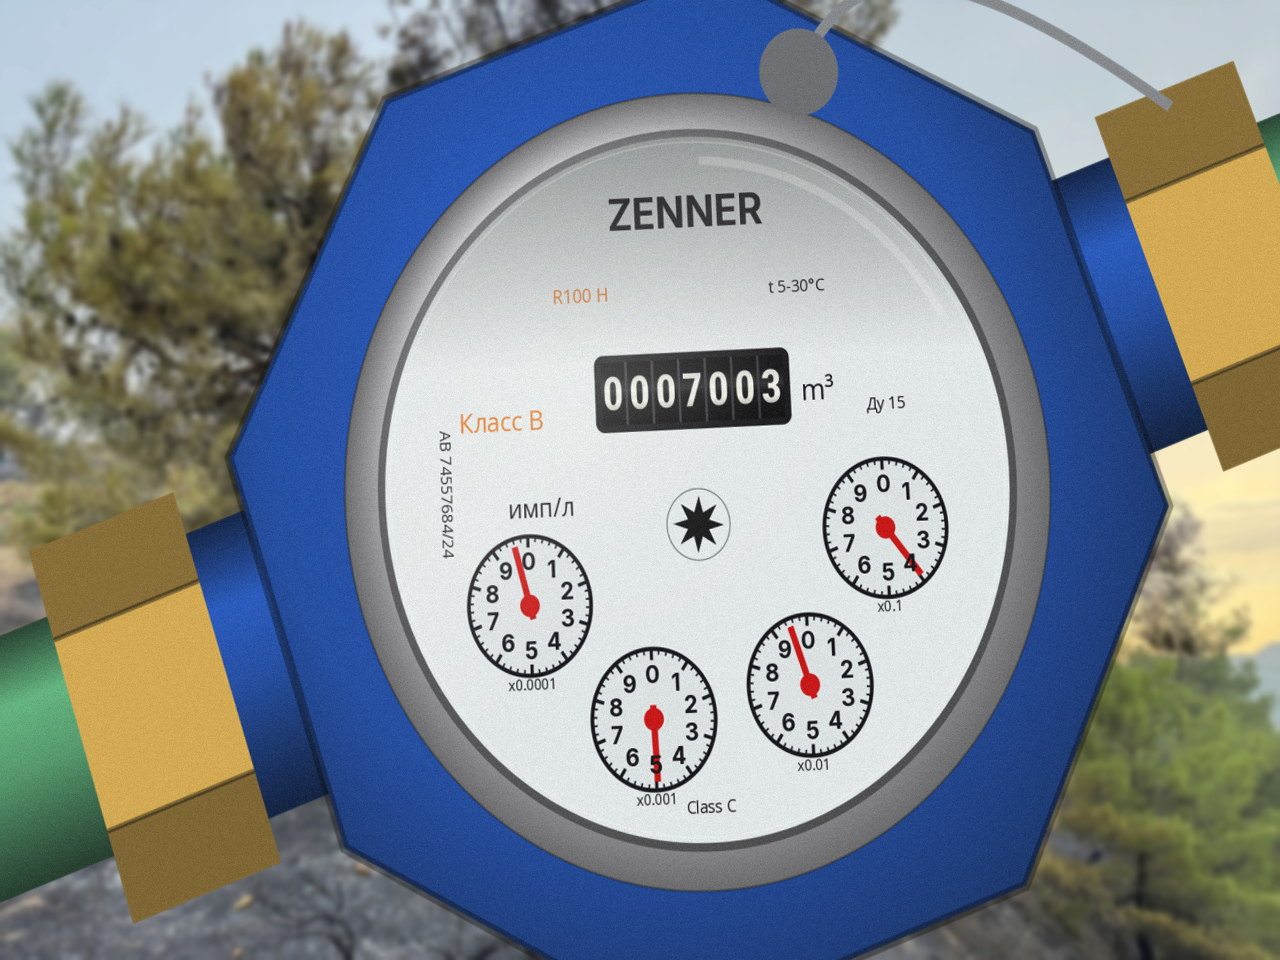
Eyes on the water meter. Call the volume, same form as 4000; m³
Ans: 7003.3949; m³
